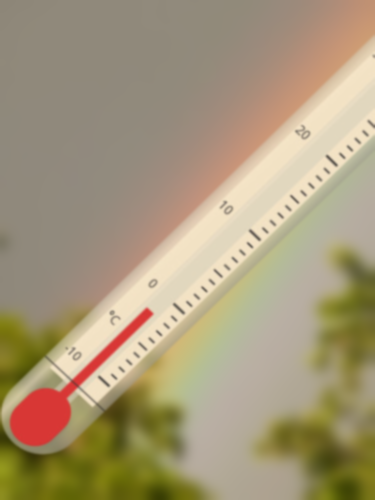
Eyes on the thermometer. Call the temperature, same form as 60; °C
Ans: -2; °C
